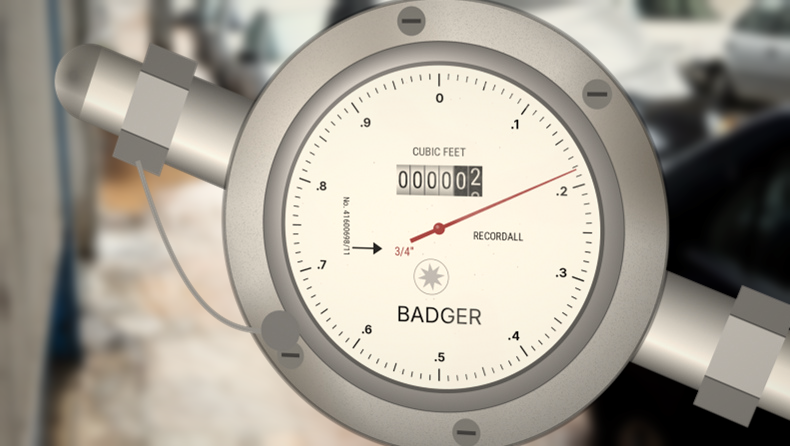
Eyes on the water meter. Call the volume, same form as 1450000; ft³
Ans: 2.18; ft³
